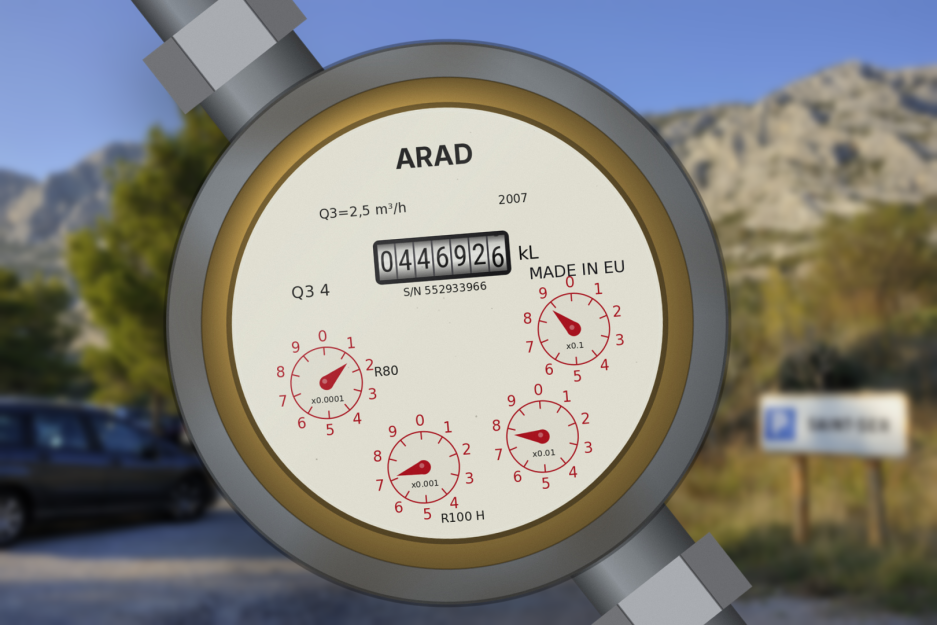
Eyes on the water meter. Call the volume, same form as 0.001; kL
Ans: 446925.8771; kL
